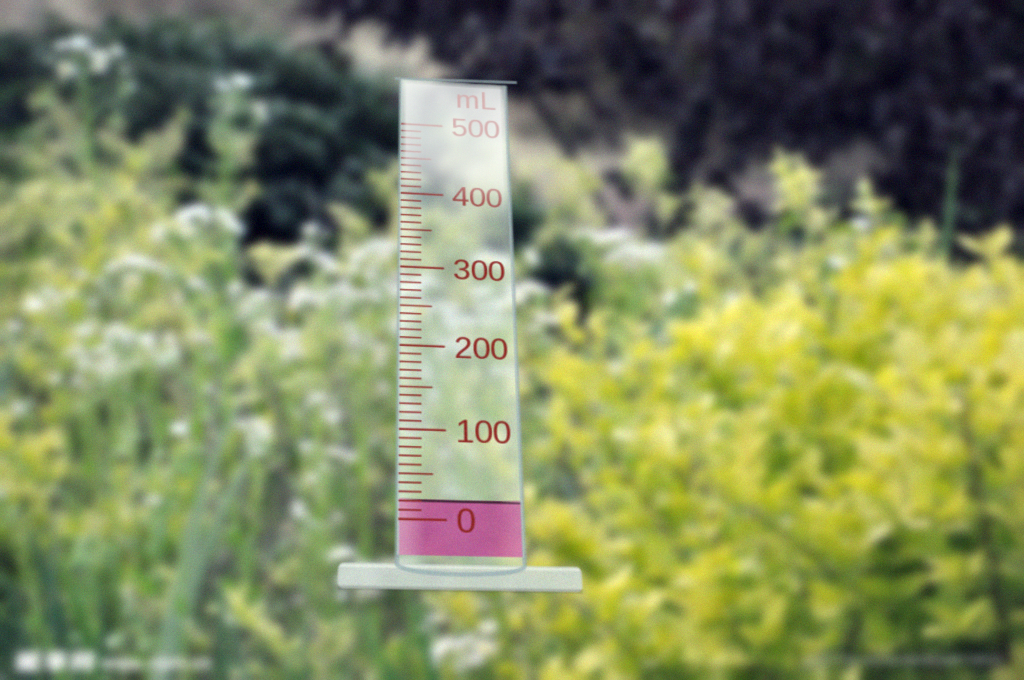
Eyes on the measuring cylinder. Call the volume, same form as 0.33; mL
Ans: 20; mL
